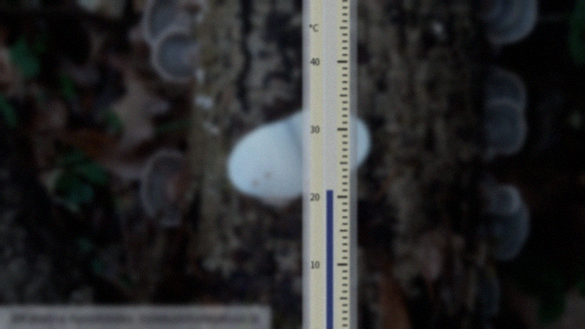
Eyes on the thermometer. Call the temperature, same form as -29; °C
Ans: 21; °C
